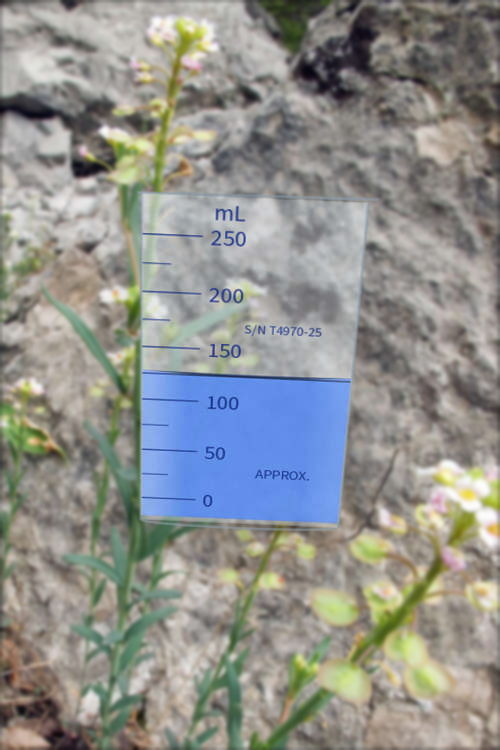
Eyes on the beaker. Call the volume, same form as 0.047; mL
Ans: 125; mL
